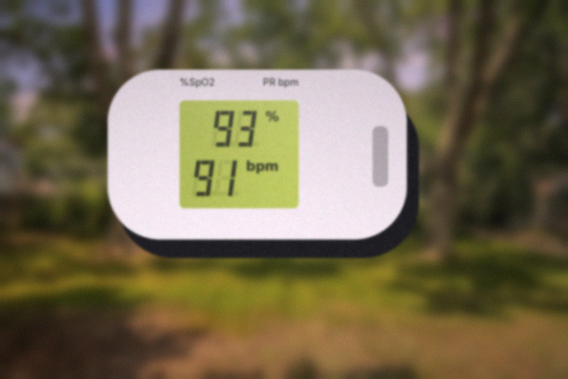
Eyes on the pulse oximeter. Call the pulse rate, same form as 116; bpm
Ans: 91; bpm
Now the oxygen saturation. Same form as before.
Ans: 93; %
